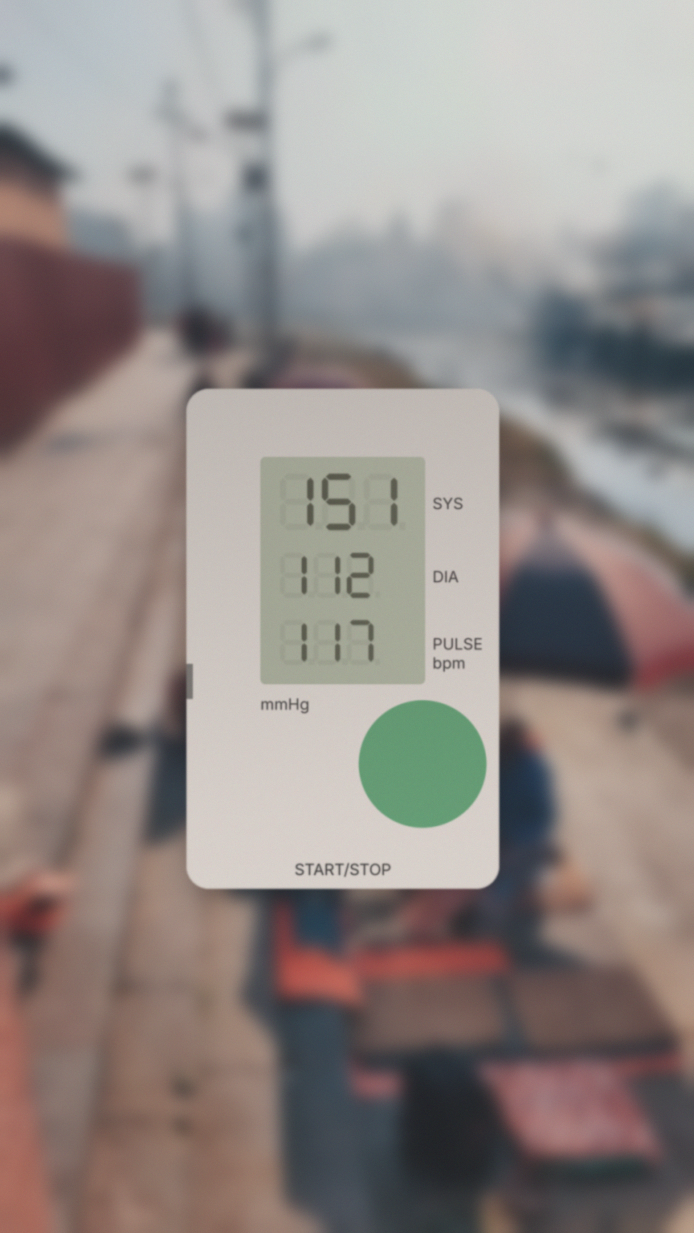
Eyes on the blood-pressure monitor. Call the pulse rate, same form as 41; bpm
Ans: 117; bpm
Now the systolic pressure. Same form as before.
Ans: 151; mmHg
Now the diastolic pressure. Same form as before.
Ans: 112; mmHg
